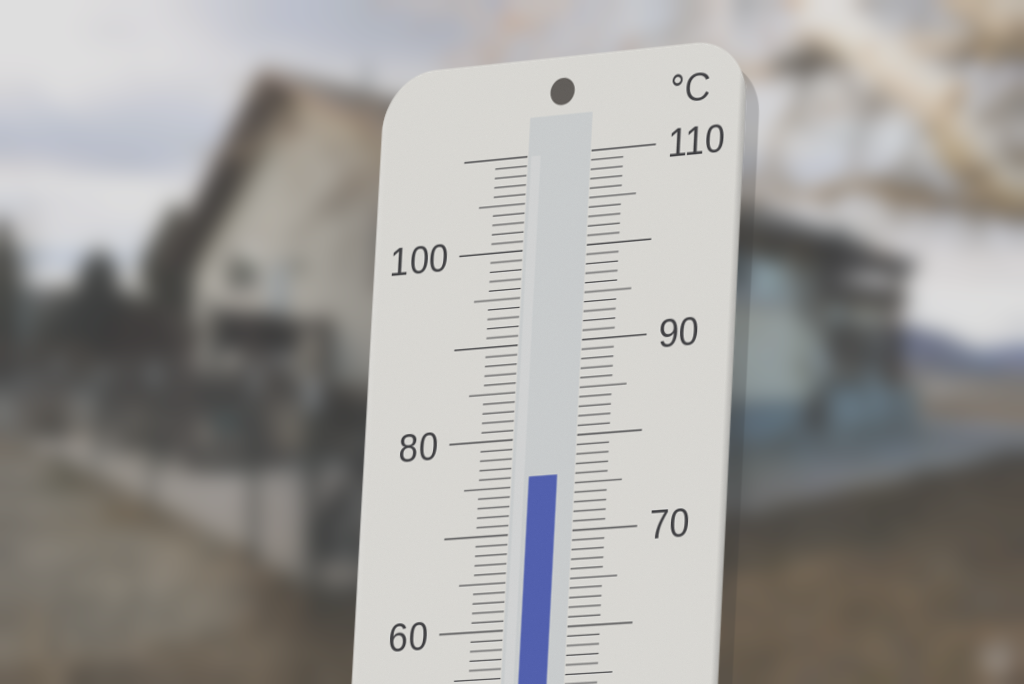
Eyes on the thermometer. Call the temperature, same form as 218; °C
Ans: 76; °C
